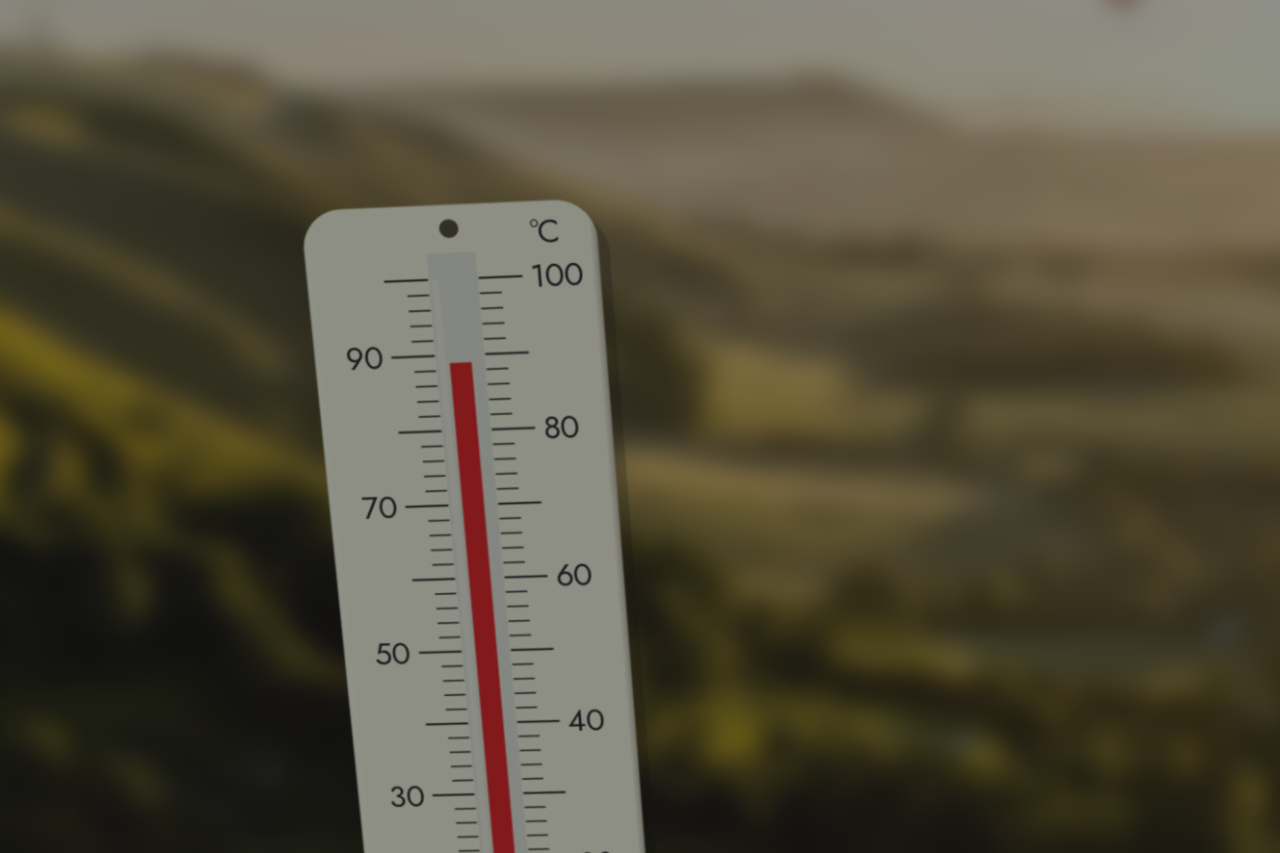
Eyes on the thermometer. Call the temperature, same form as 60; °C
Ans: 89; °C
